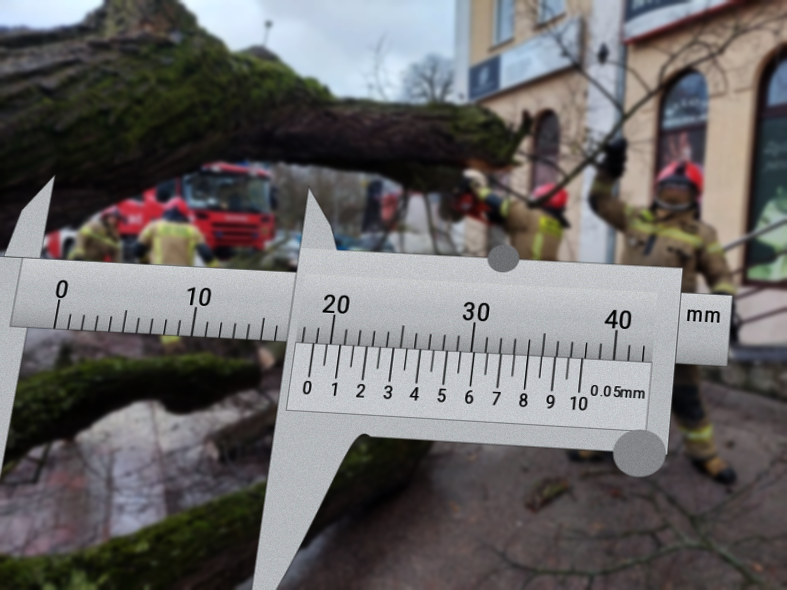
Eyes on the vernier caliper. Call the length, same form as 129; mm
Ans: 18.8; mm
